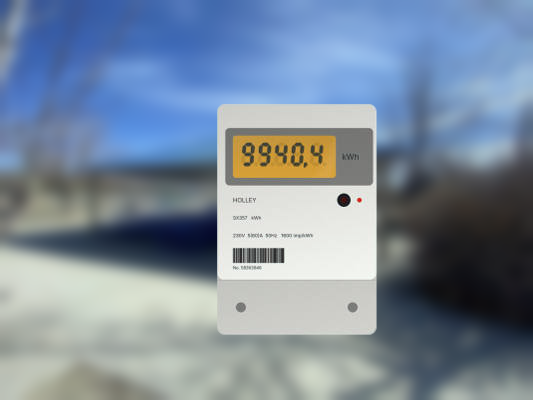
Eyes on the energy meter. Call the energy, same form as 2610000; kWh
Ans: 9940.4; kWh
